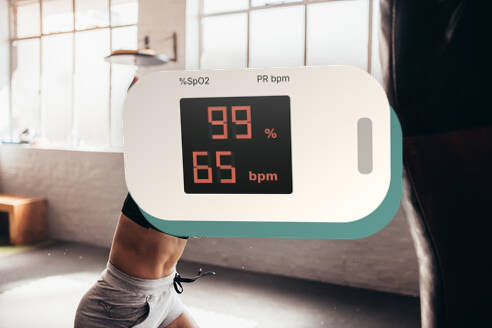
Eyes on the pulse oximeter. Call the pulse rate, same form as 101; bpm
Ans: 65; bpm
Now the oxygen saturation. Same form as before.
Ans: 99; %
